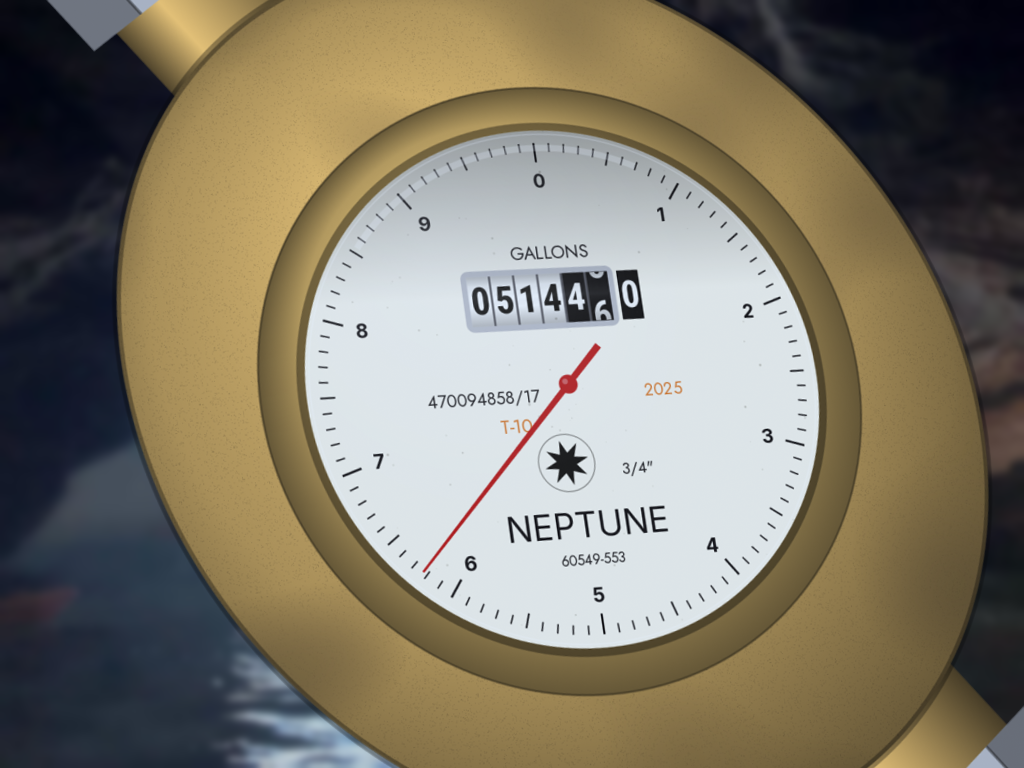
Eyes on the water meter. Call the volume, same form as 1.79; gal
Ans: 514456.2; gal
